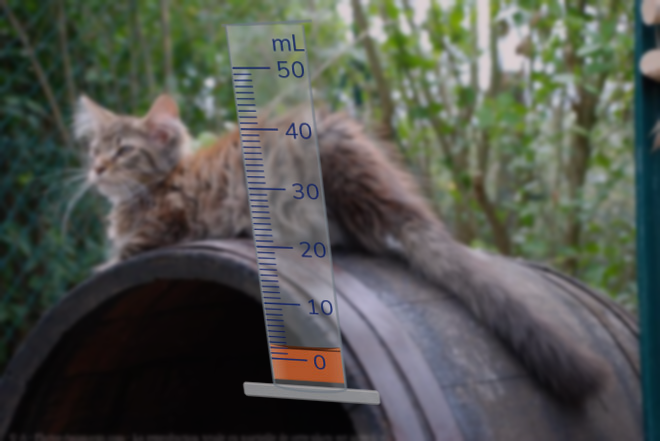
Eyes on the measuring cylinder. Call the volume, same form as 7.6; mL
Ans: 2; mL
